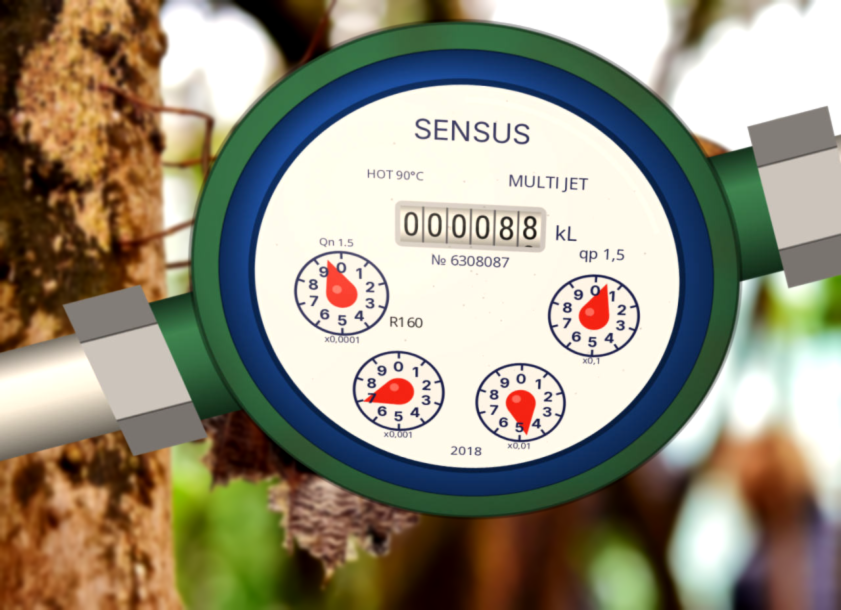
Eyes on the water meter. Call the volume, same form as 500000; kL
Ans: 88.0469; kL
